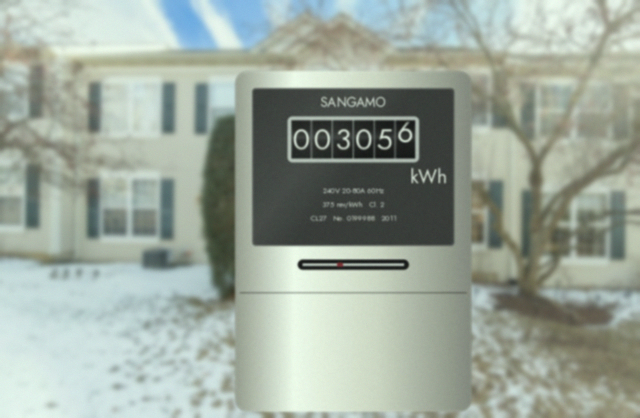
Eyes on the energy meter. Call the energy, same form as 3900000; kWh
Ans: 3056; kWh
